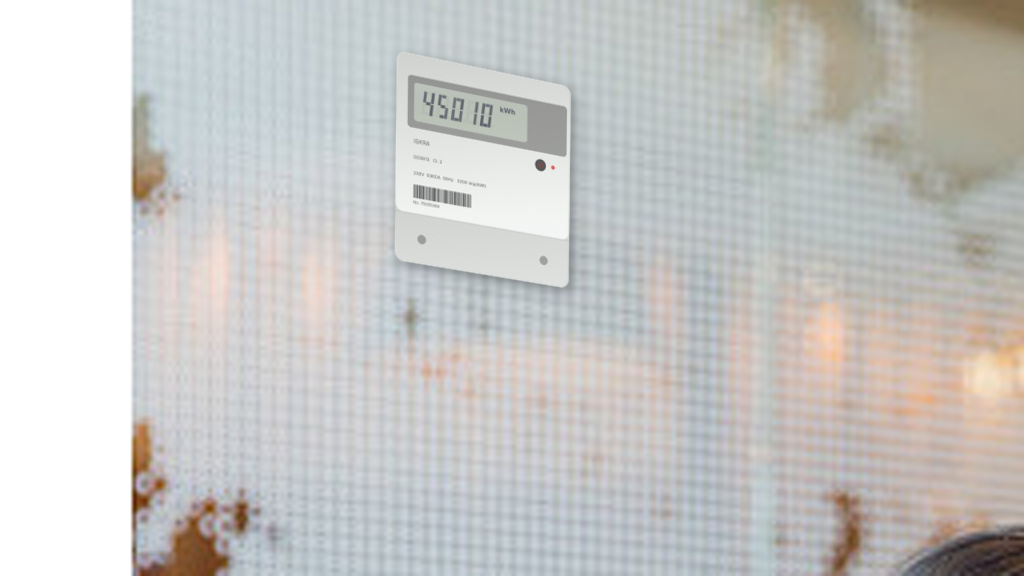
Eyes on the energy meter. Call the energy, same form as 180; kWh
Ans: 45010; kWh
